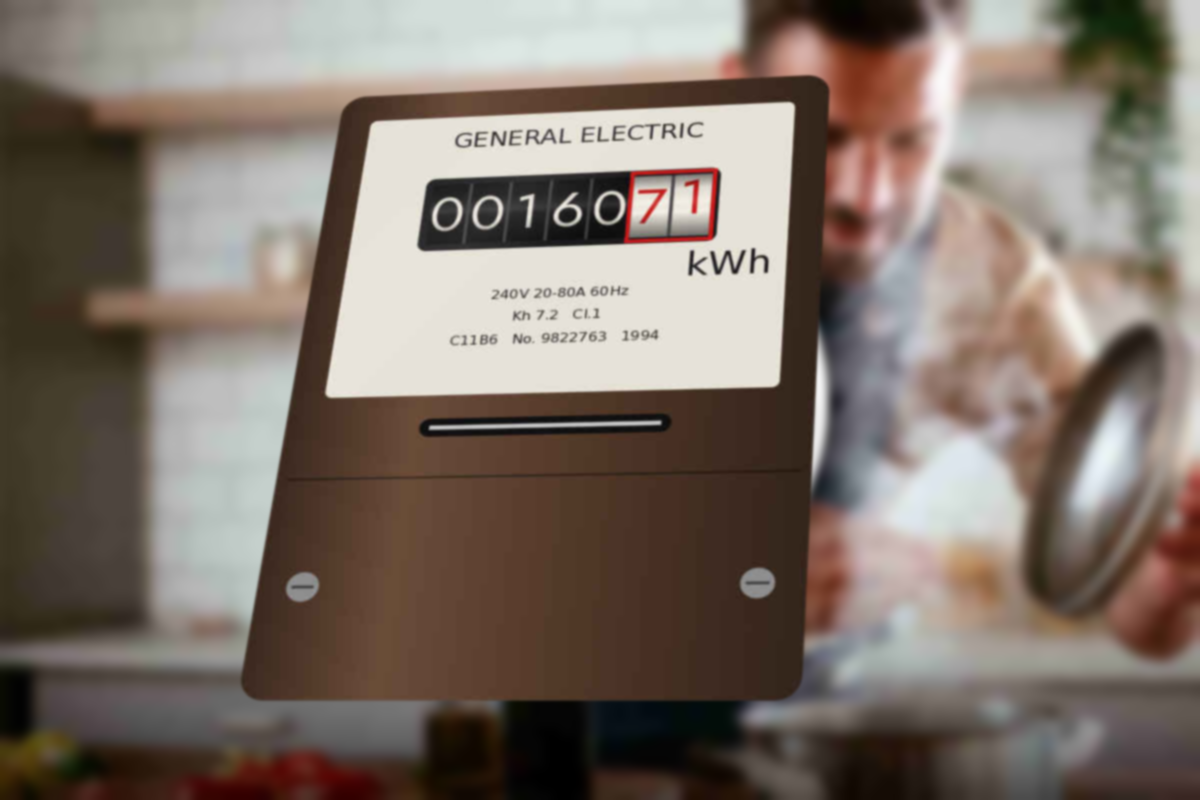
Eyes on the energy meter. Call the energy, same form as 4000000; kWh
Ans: 160.71; kWh
